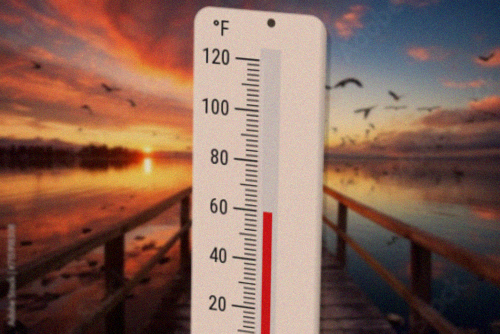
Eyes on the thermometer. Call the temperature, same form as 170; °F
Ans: 60; °F
